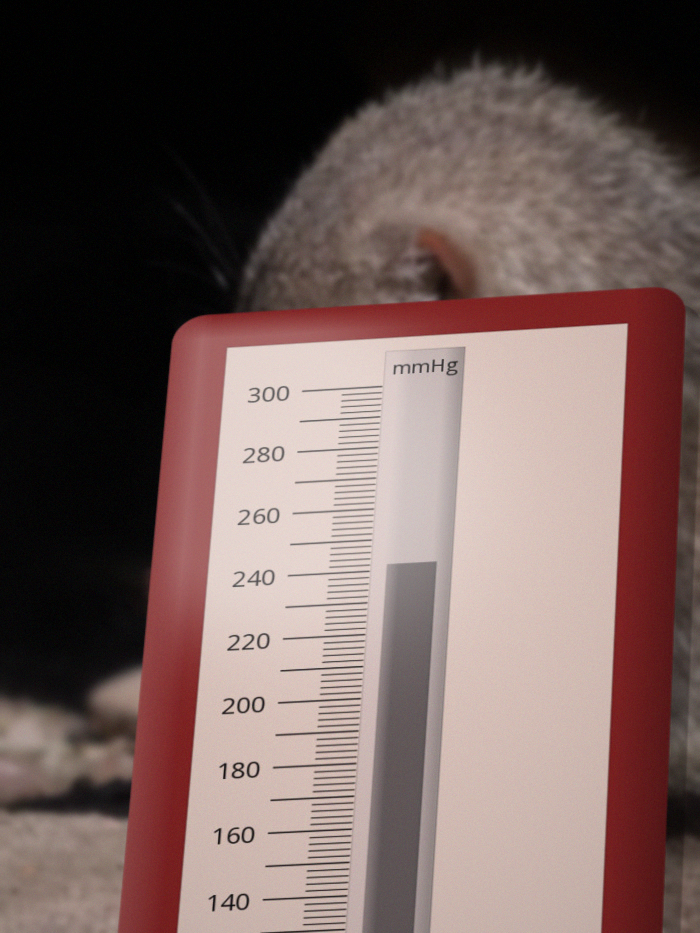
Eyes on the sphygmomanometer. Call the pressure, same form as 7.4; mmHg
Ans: 242; mmHg
